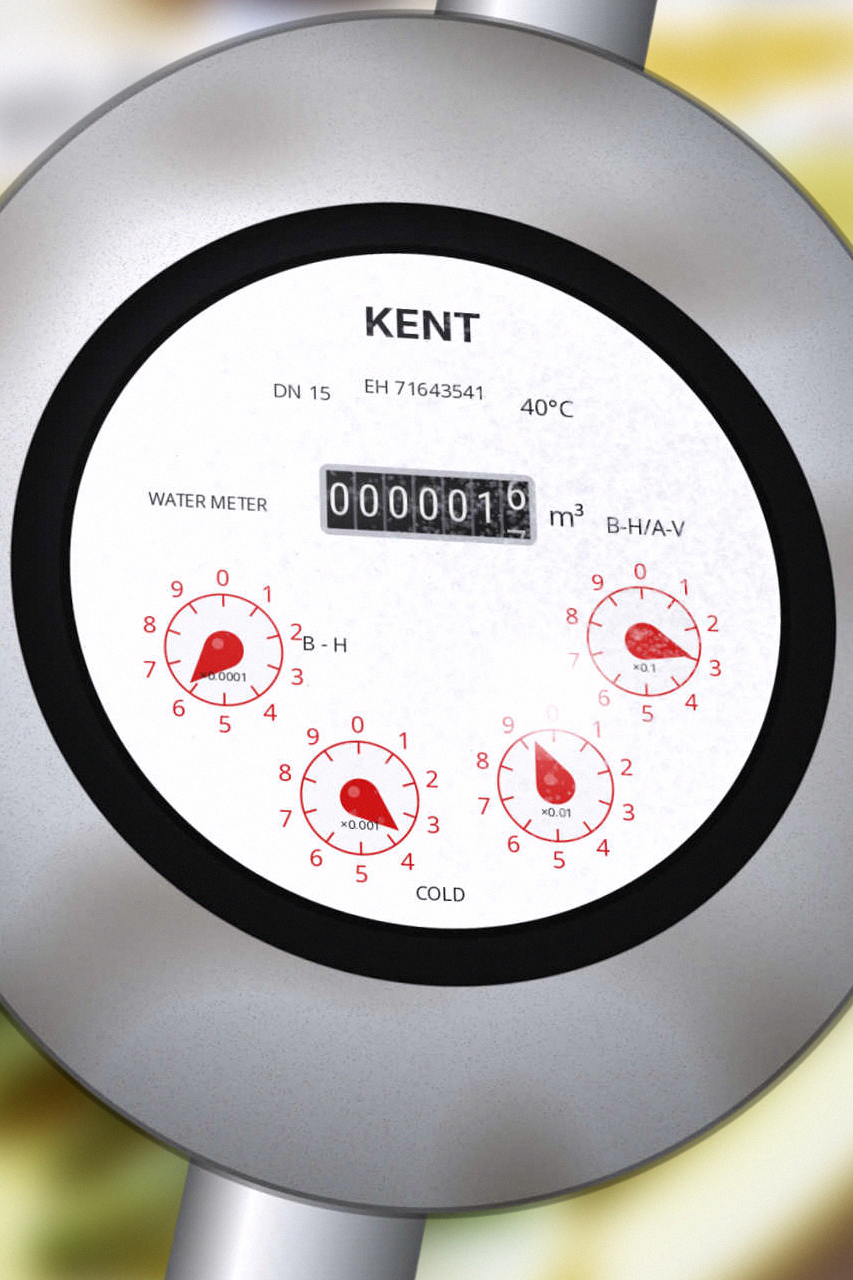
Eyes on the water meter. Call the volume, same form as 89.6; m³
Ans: 16.2936; m³
